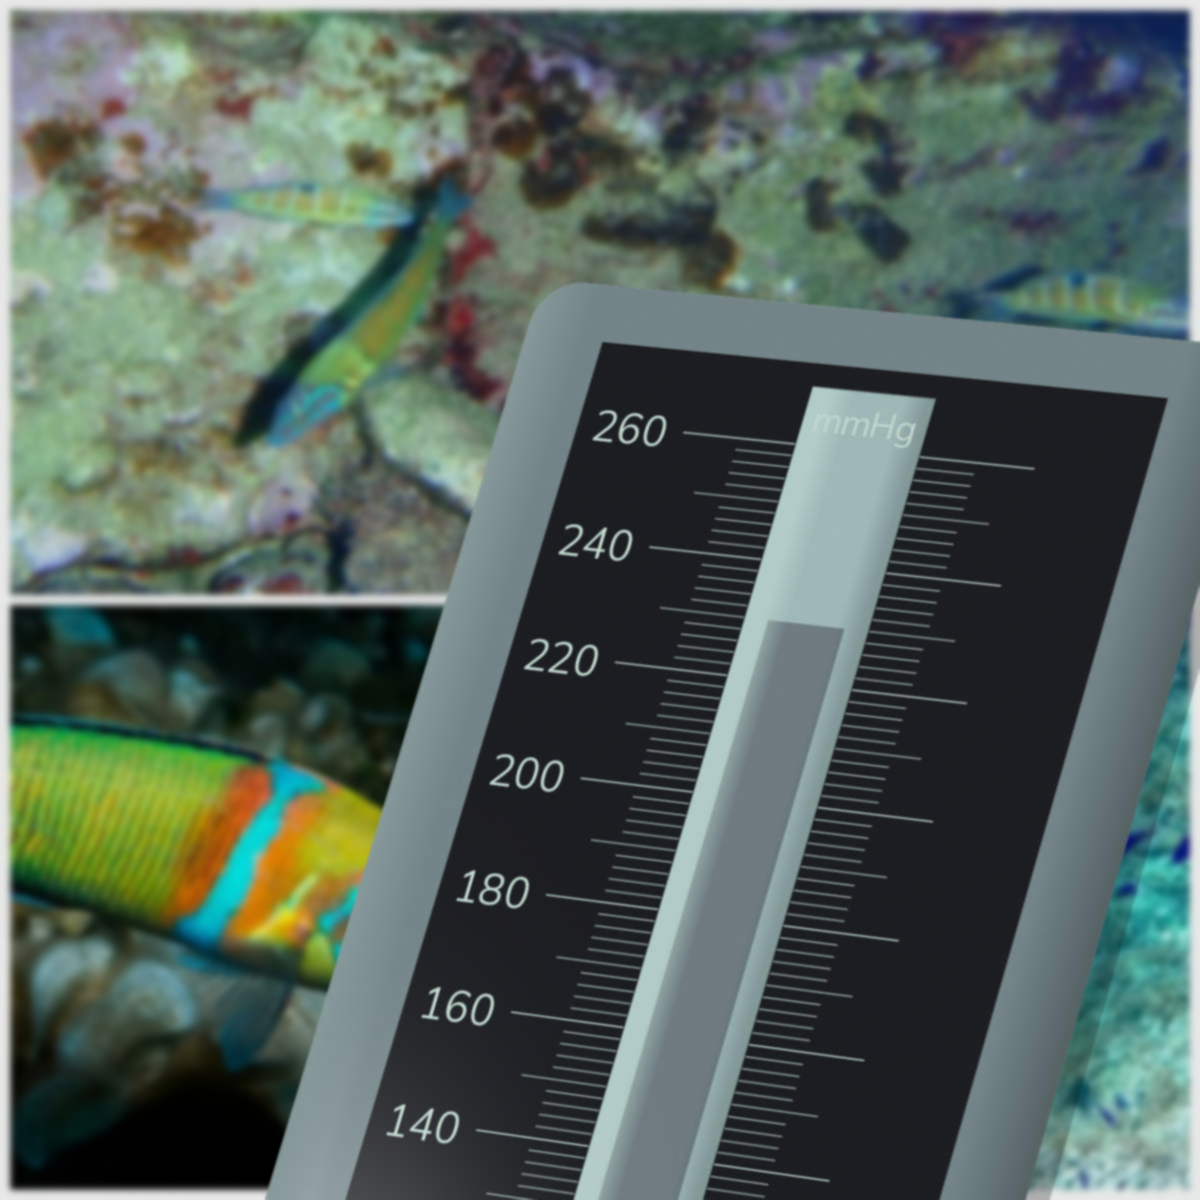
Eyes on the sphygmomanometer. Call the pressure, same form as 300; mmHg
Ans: 230; mmHg
